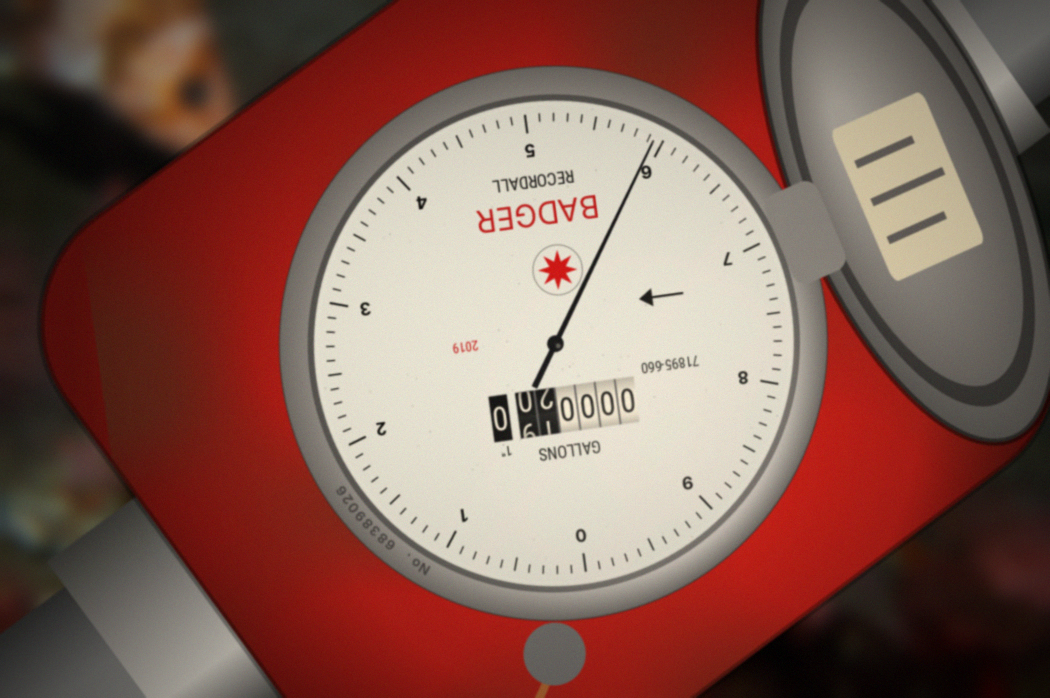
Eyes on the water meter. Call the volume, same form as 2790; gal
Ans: 195.9; gal
